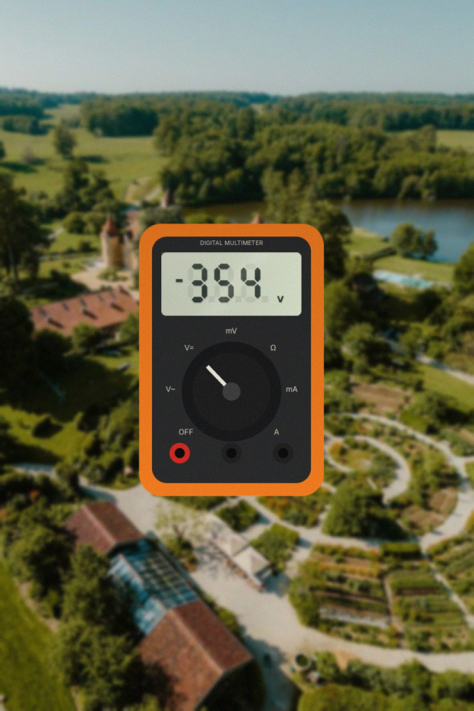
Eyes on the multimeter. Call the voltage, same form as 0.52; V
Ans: -354; V
